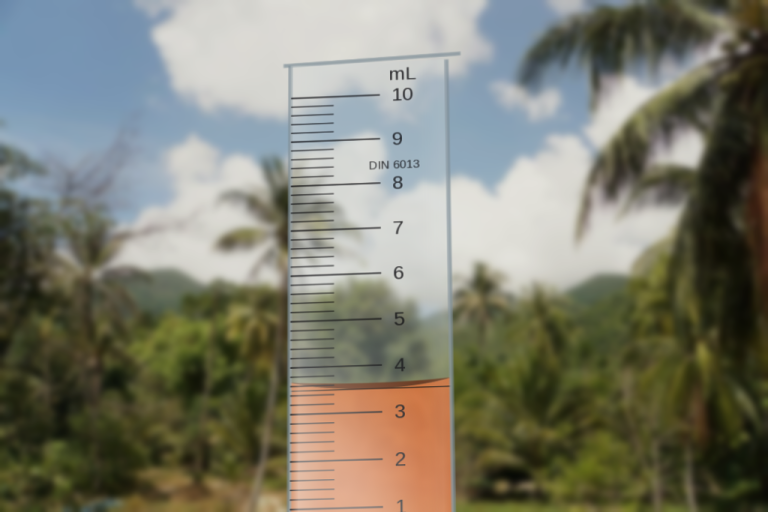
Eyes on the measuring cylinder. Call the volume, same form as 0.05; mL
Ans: 3.5; mL
